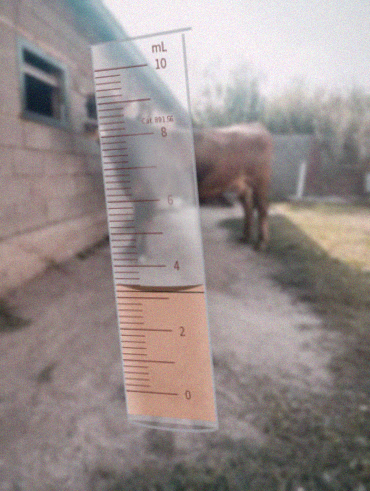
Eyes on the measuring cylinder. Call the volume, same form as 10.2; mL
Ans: 3.2; mL
